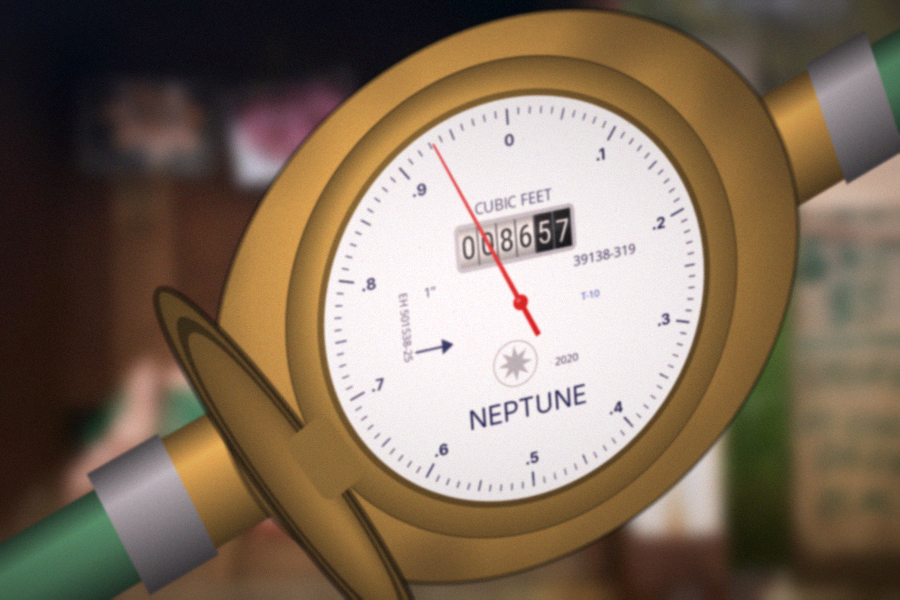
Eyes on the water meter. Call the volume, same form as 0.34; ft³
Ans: 8656.93; ft³
